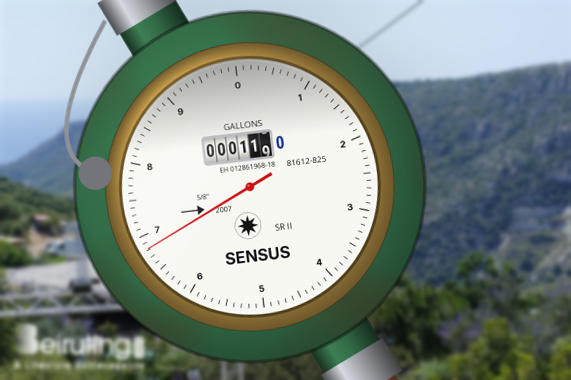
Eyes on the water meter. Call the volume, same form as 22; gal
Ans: 1186.8; gal
